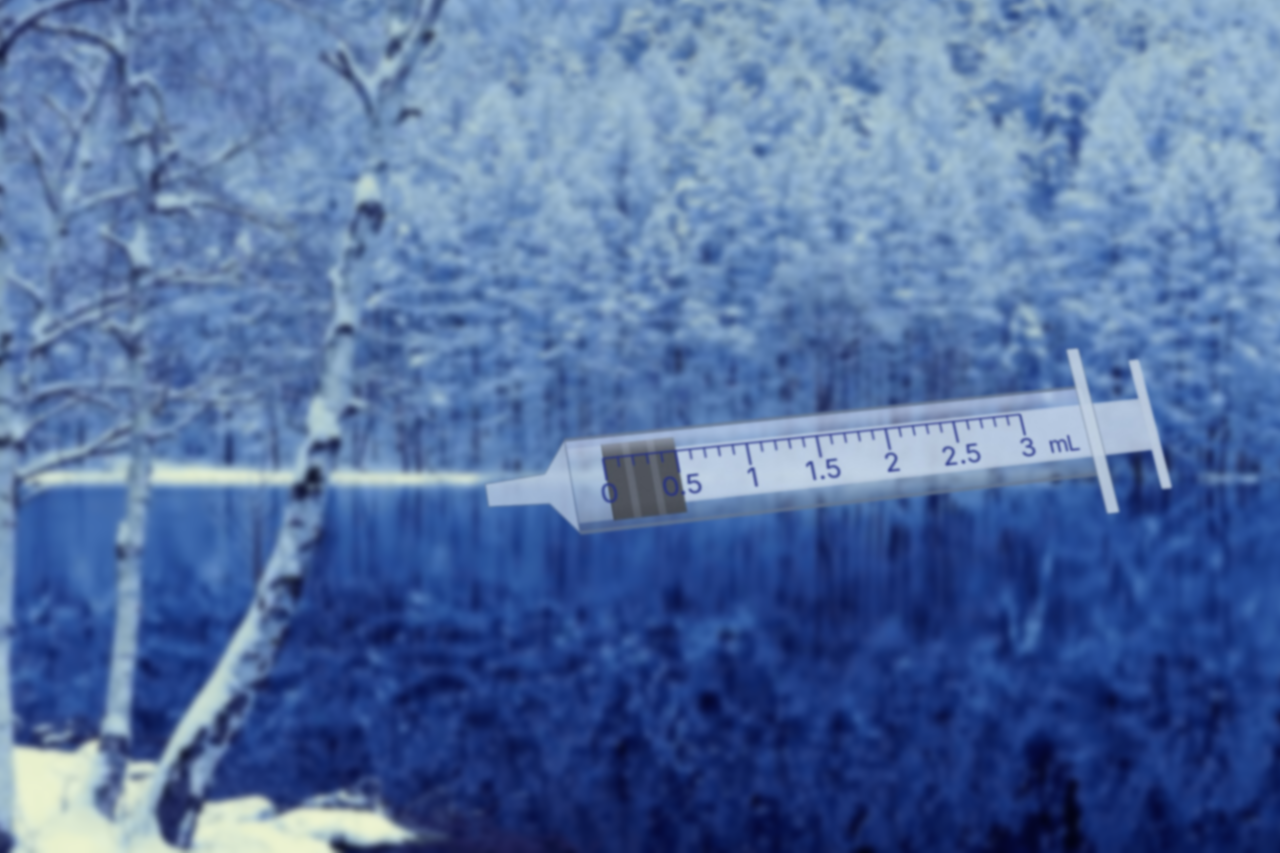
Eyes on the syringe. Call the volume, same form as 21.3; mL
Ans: 0; mL
